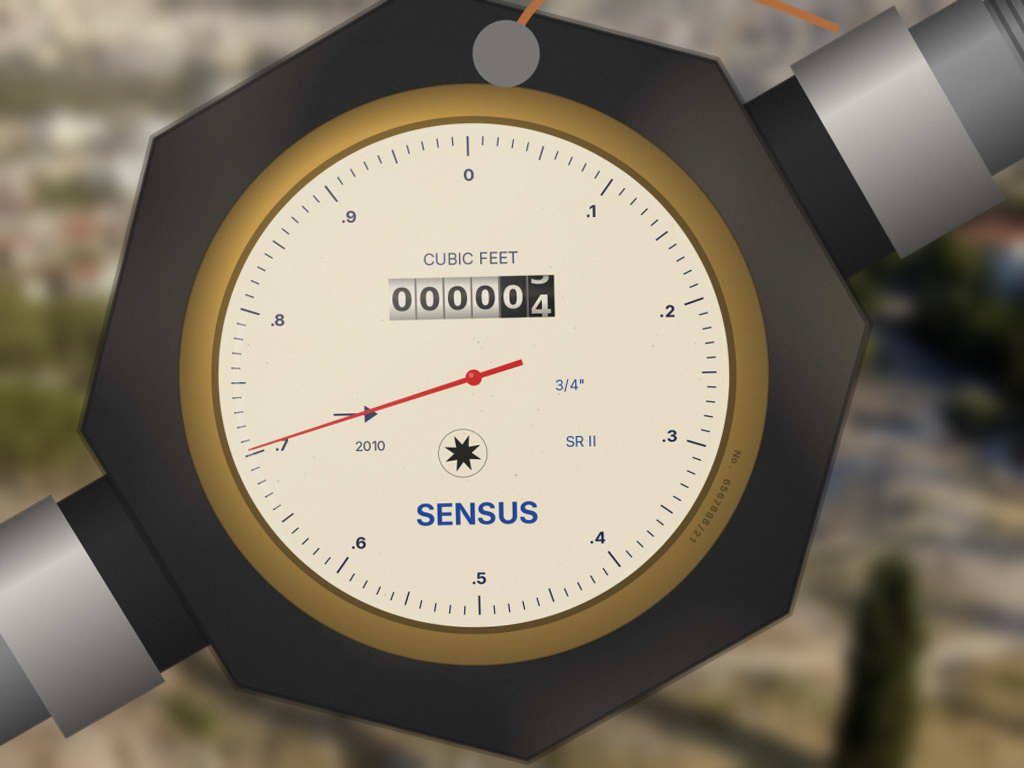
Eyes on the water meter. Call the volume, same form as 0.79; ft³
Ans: 3.70; ft³
